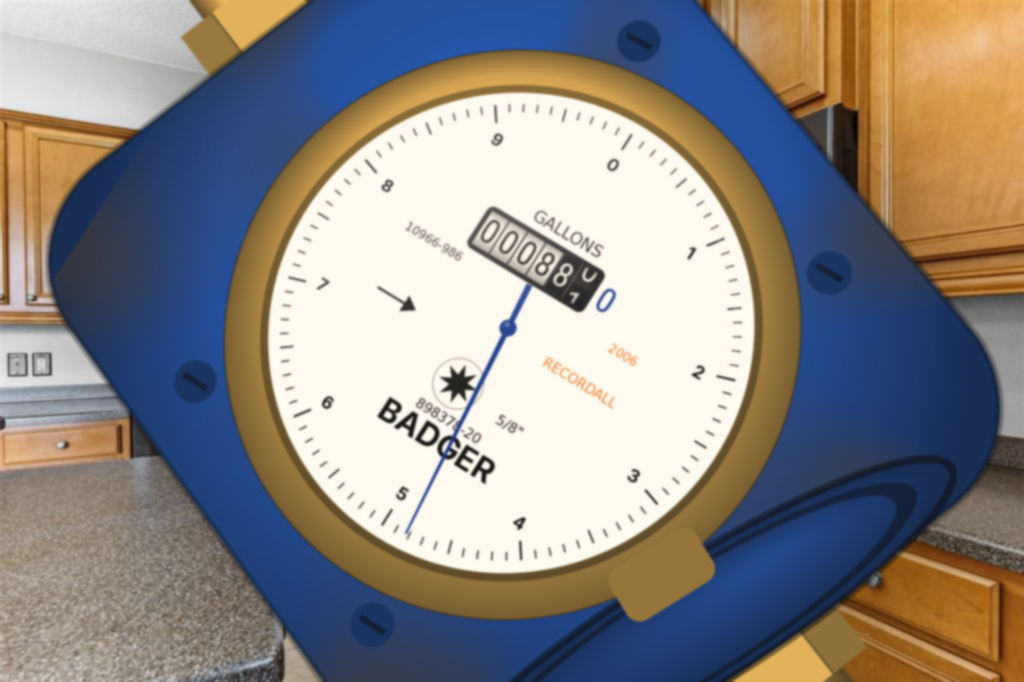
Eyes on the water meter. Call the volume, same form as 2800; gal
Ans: 8804.8; gal
